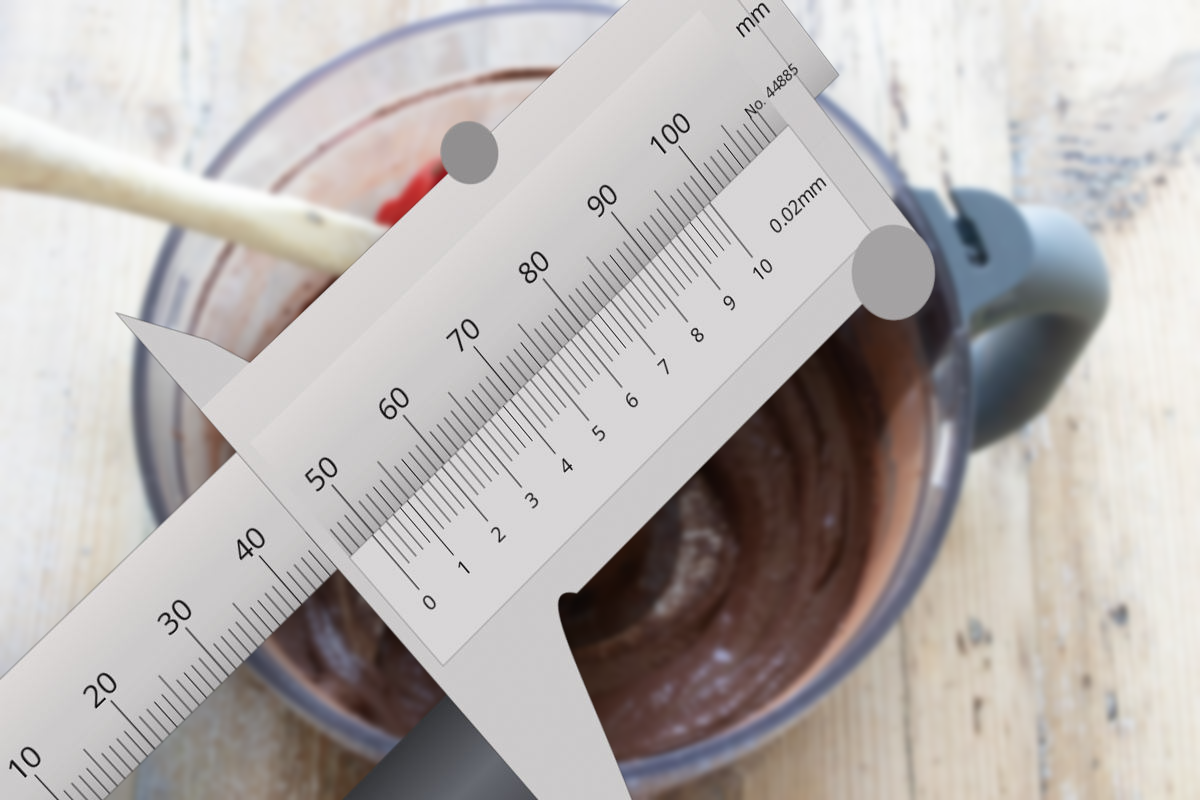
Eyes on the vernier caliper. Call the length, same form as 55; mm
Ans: 49.8; mm
